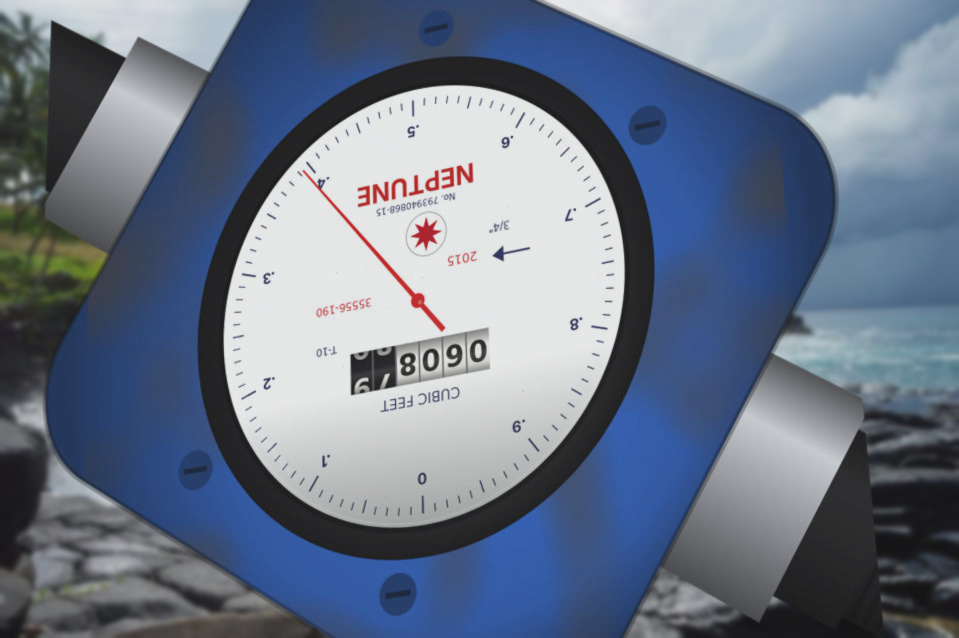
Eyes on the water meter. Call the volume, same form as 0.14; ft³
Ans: 60879.39; ft³
